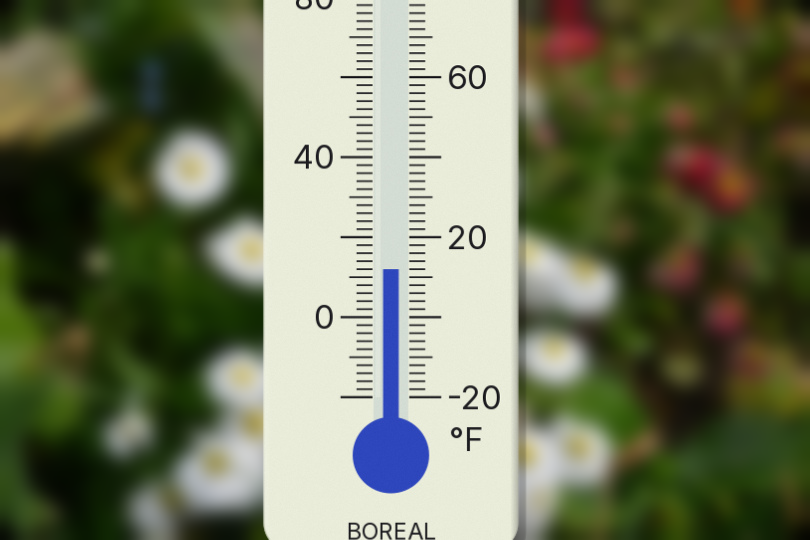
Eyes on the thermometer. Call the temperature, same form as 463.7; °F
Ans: 12; °F
